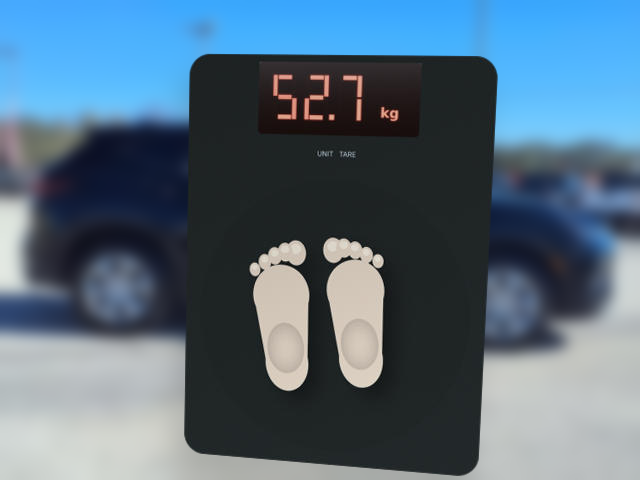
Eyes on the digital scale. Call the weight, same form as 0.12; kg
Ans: 52.7; kg
